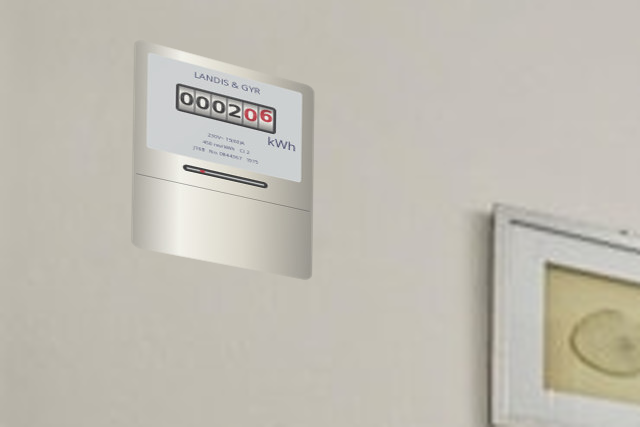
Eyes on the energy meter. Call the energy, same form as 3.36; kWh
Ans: 2.06; kWh
